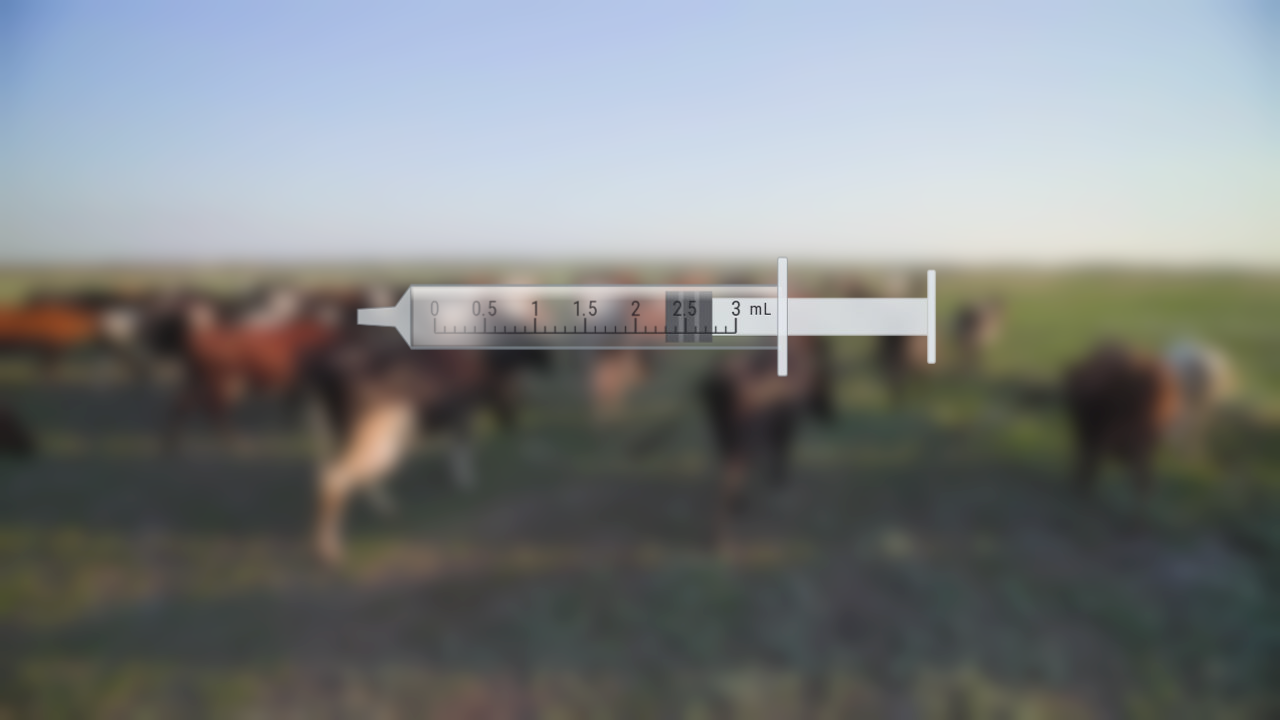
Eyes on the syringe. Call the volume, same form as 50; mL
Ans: 2.3; mL
